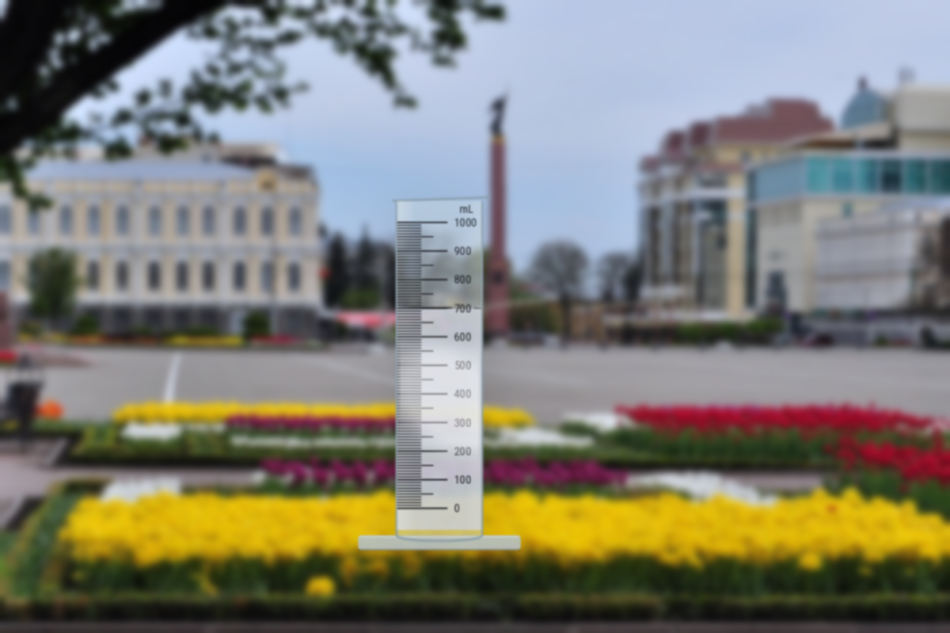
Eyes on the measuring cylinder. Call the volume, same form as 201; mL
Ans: 700; mL
